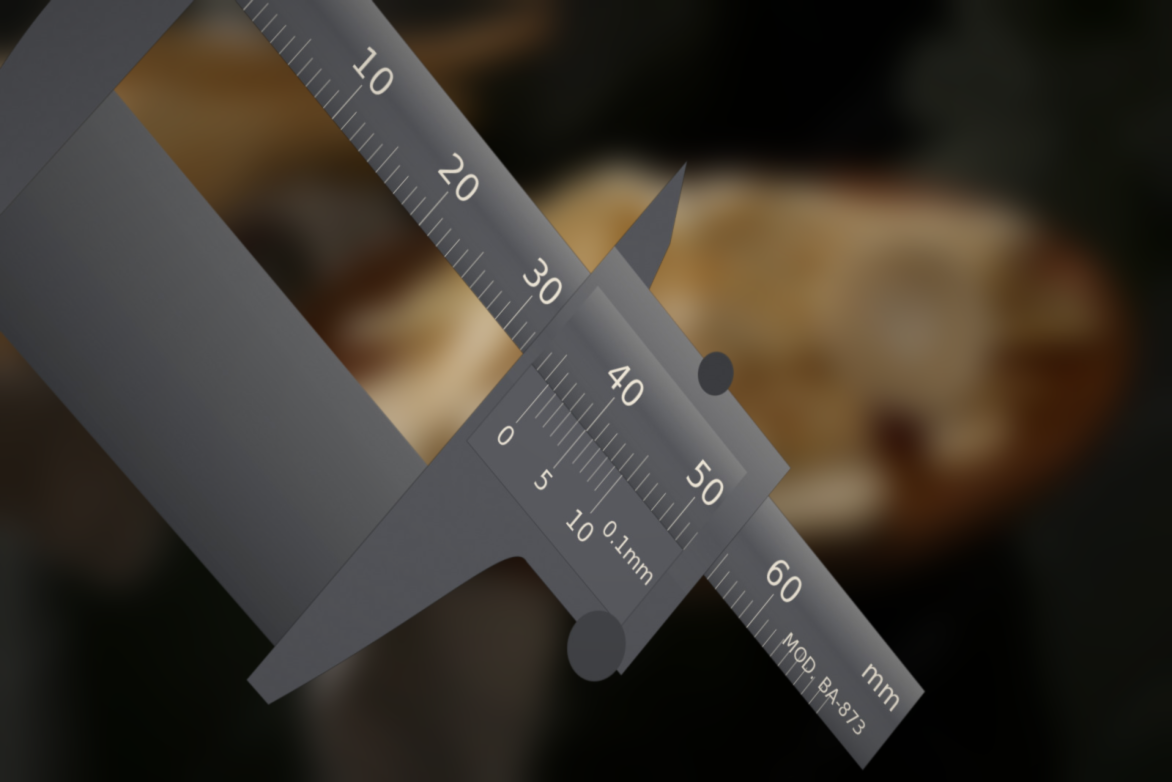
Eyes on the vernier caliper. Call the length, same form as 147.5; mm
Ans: 35.4; mm
